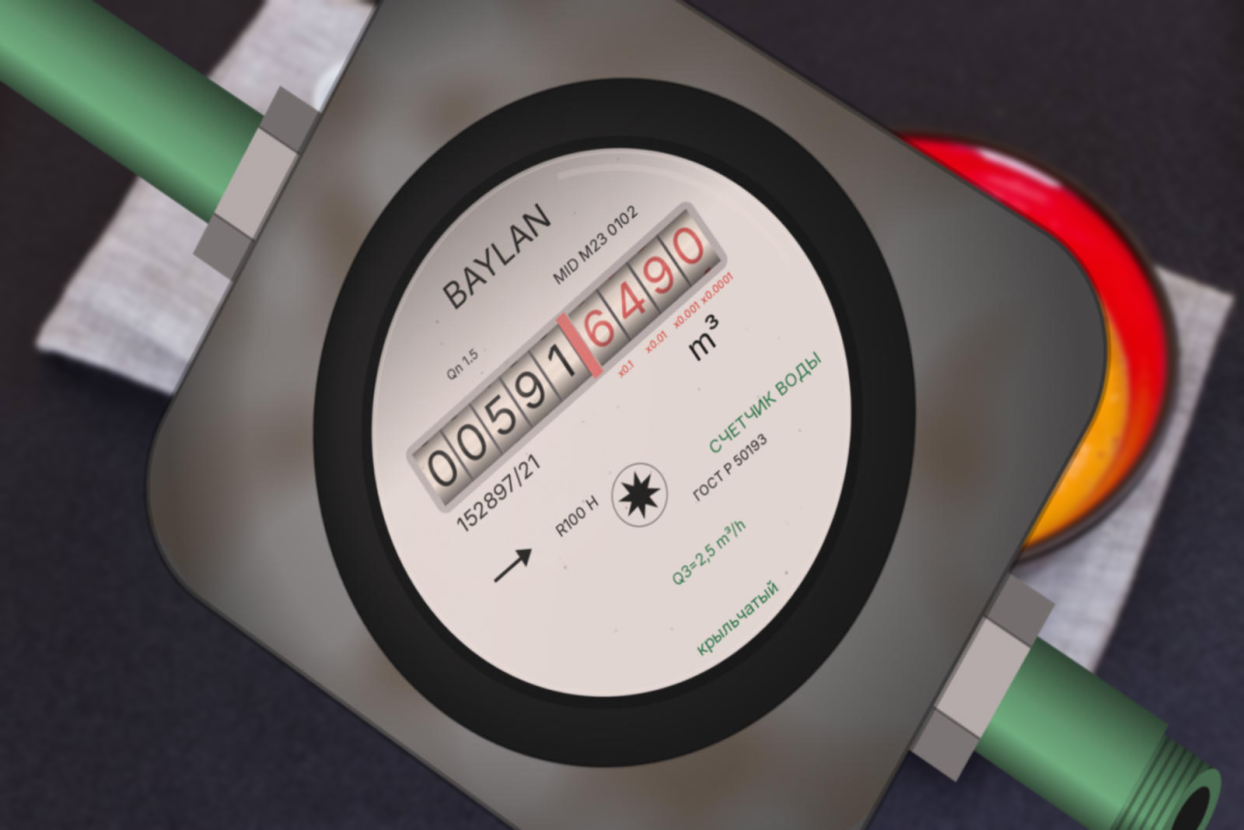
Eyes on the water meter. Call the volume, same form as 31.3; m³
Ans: 591.6490; m³
